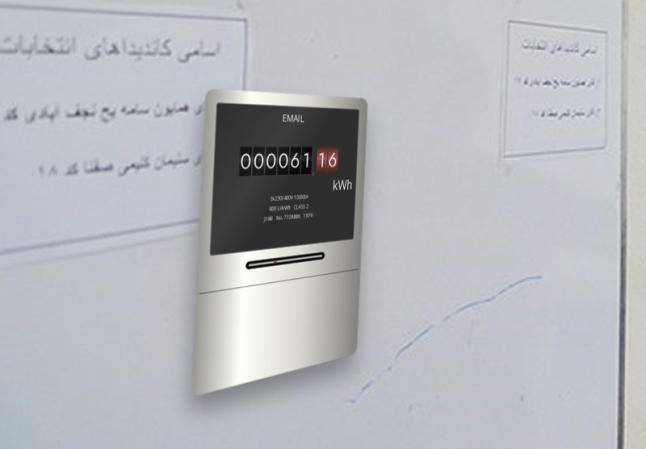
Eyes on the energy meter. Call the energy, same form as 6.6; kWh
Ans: 61.16; kWh
